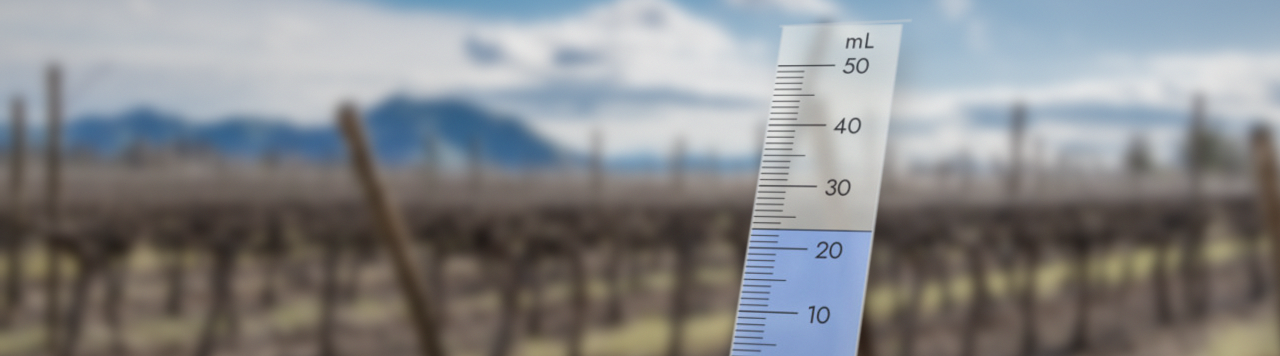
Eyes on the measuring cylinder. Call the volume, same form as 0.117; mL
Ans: 23; mL
